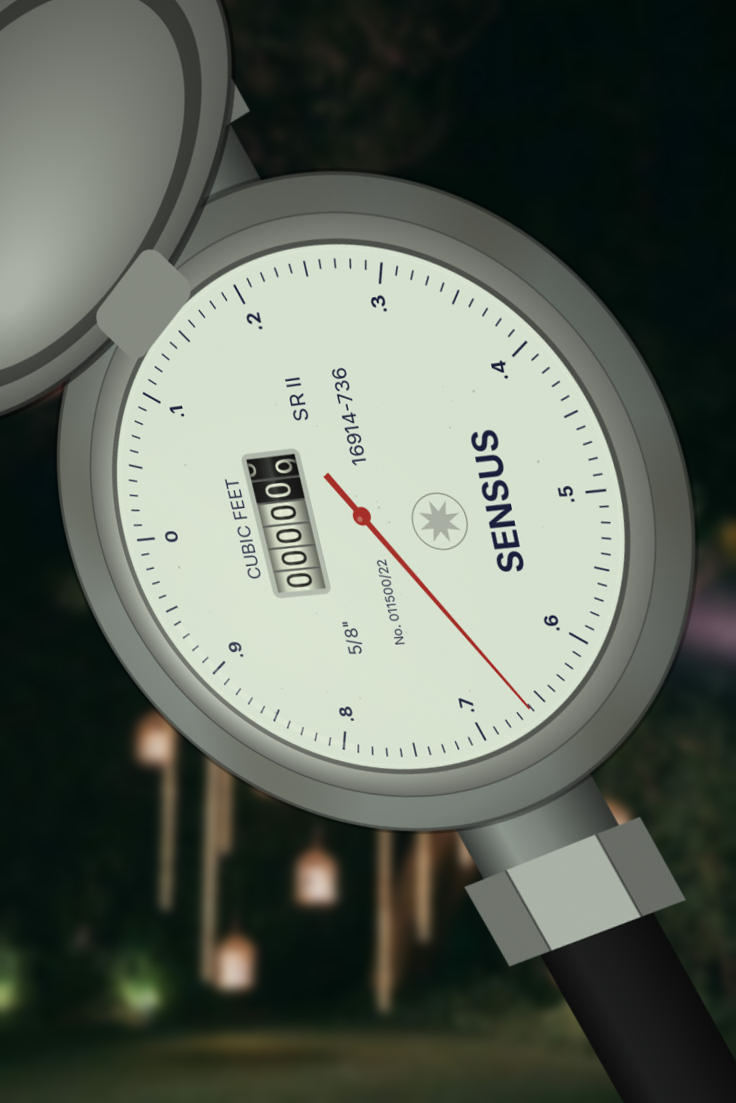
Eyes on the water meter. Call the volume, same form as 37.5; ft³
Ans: 8.66; ft³
